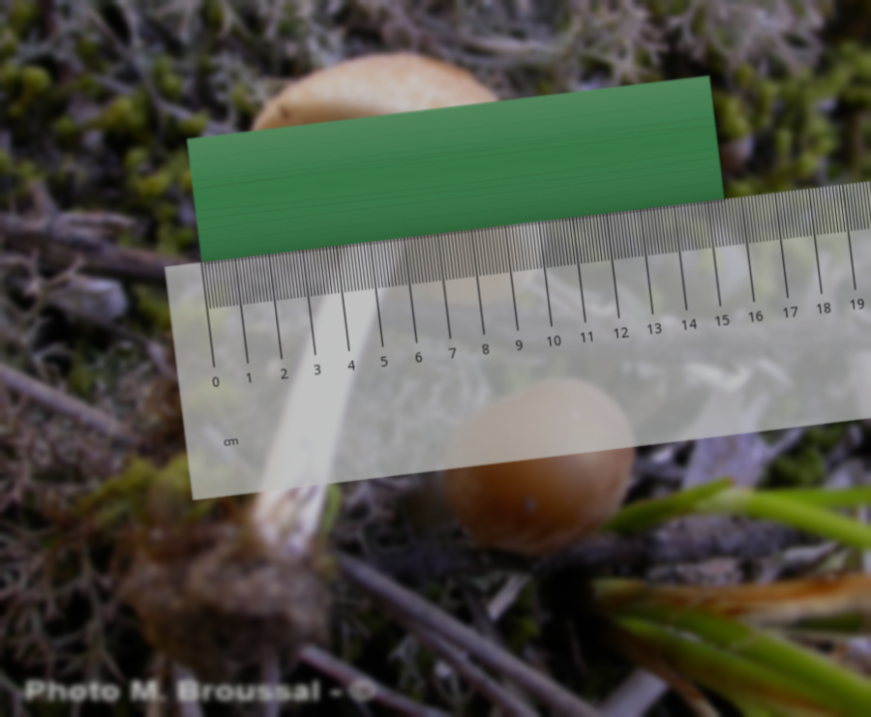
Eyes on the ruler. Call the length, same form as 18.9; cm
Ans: 15.5; cm
